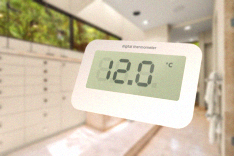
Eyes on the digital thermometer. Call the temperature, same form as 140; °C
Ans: 12.0; °C
